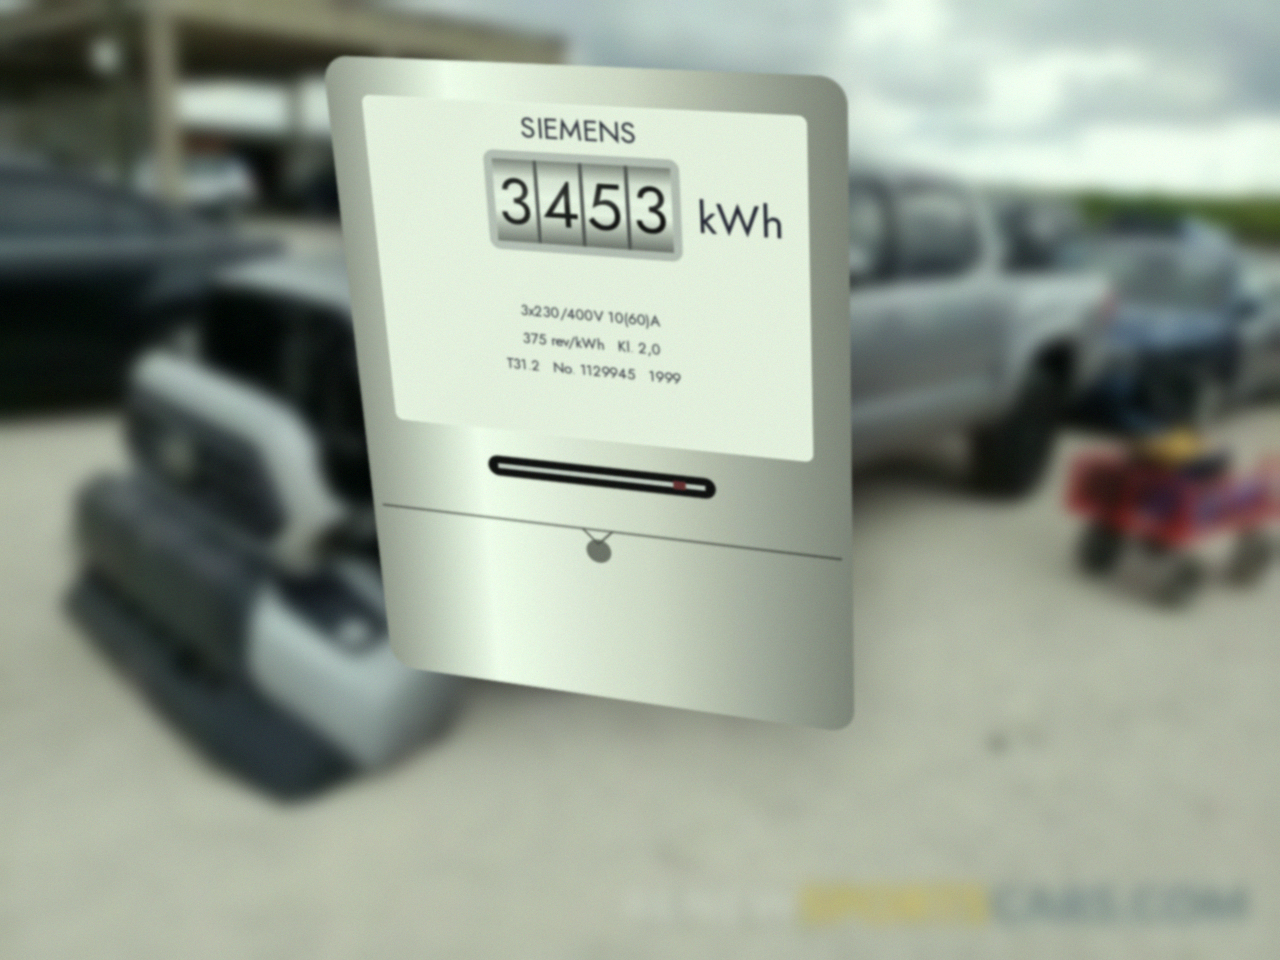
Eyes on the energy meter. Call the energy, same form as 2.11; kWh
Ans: 3453; kWh
